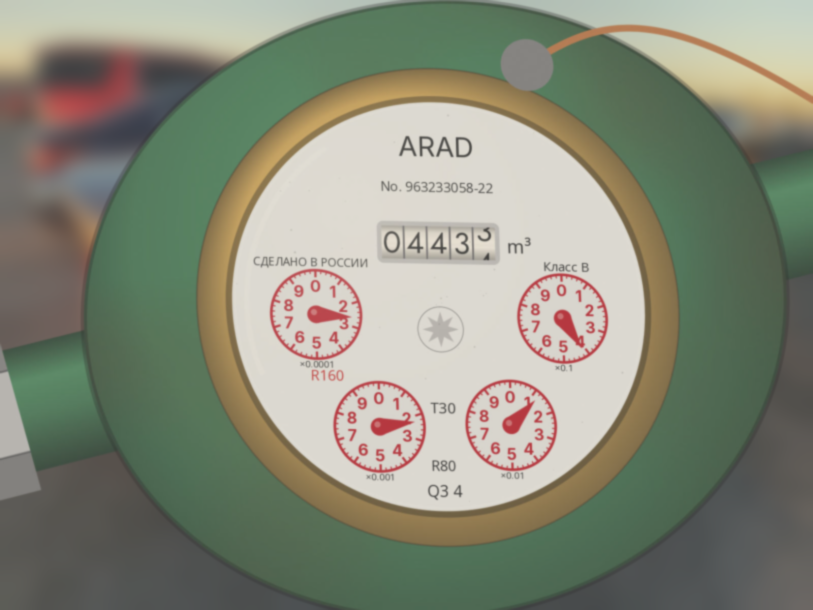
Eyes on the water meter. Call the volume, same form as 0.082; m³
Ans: 4433.4122; m³
